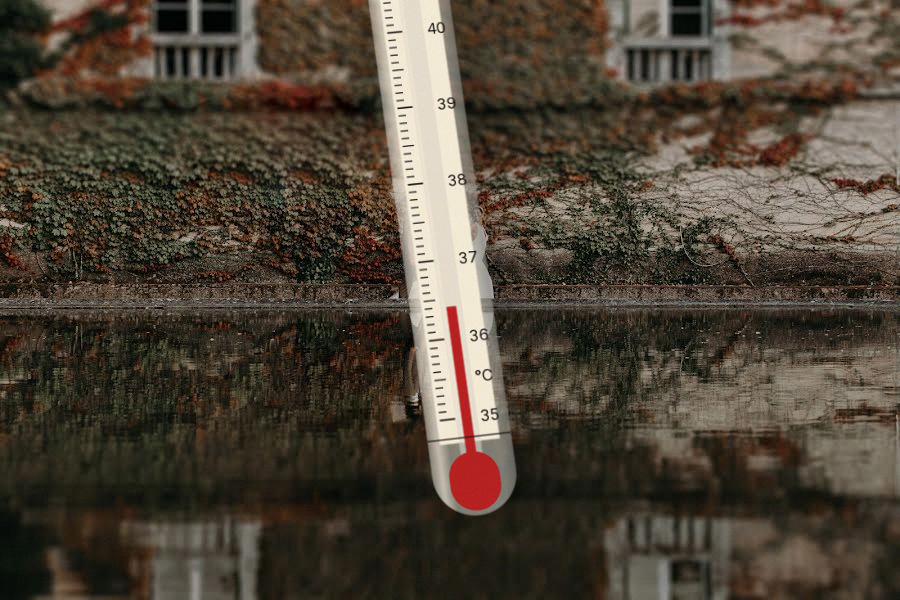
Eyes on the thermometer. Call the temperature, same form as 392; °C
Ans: 36.4; °C
